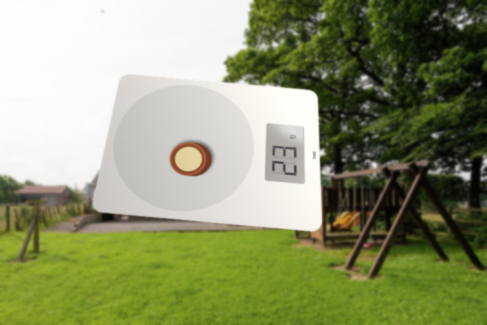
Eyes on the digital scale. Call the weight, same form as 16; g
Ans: 23; g
